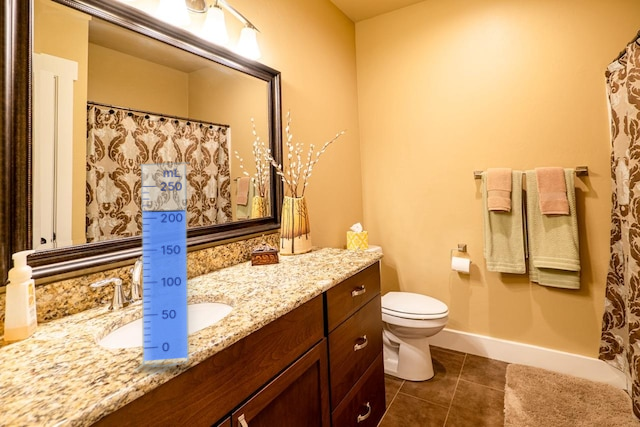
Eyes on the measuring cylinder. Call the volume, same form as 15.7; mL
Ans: 210; mL
